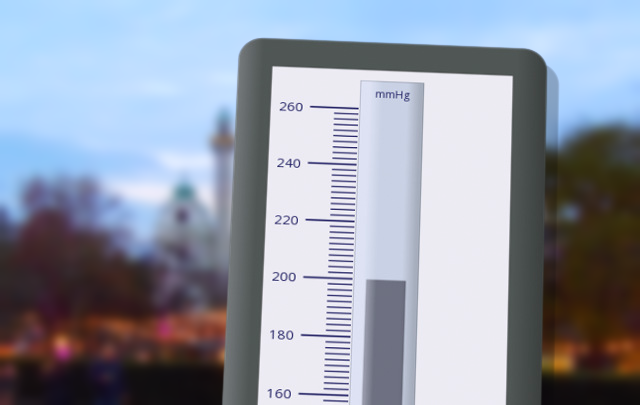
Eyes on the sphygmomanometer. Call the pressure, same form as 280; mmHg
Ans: 200; mmHg
